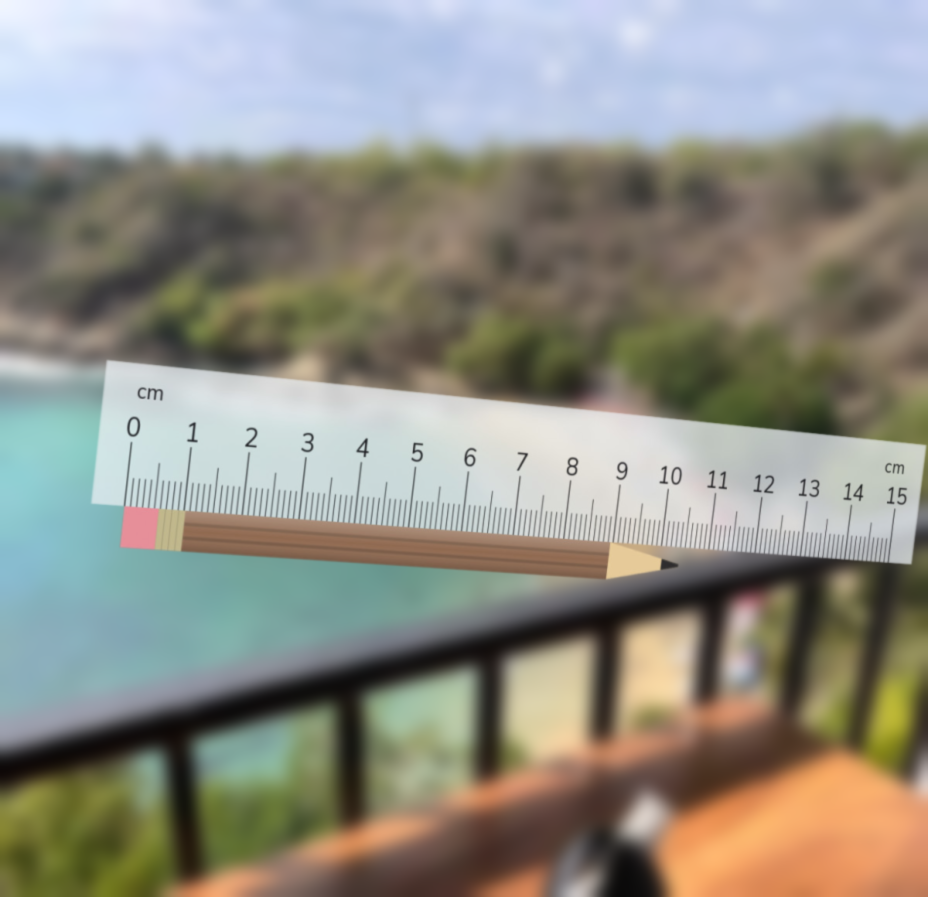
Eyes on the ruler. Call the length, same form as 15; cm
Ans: 10.4; cm
